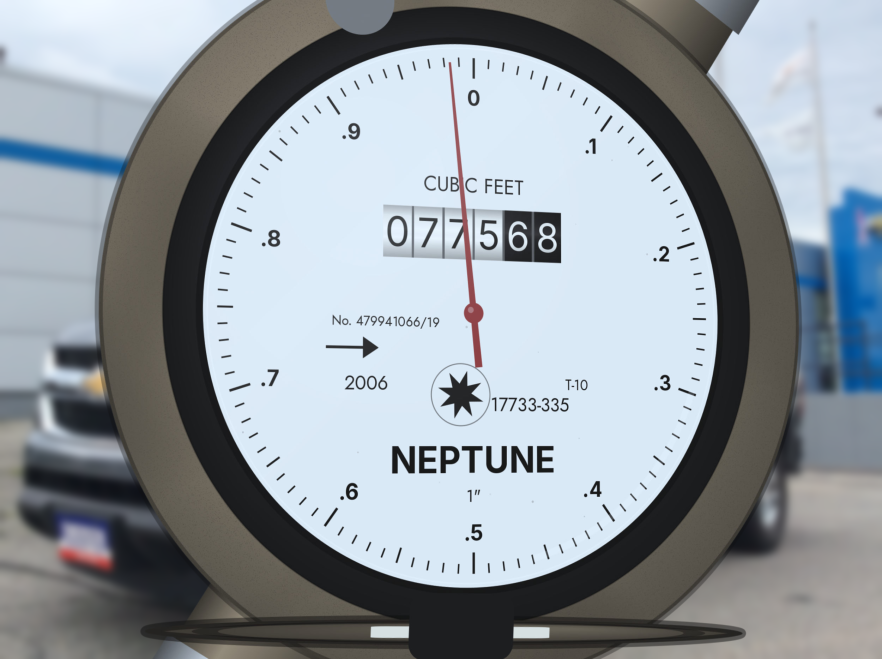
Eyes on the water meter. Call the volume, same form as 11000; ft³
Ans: 77567.98; ft³
